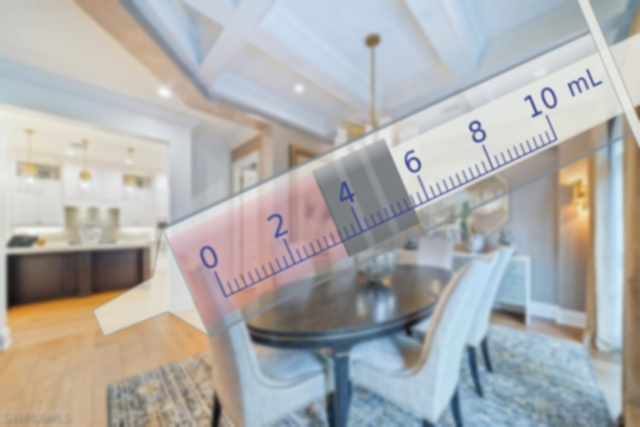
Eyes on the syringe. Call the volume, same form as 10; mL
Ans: 3.4; mL
